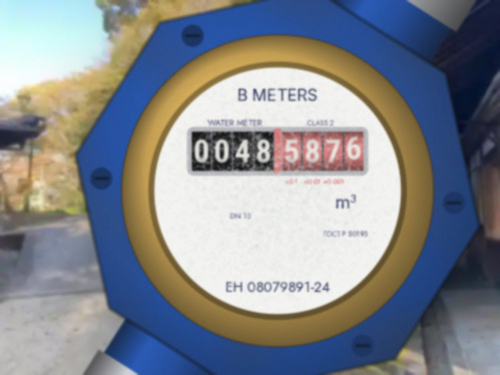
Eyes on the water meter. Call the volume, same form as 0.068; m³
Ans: 48.5876; m³
